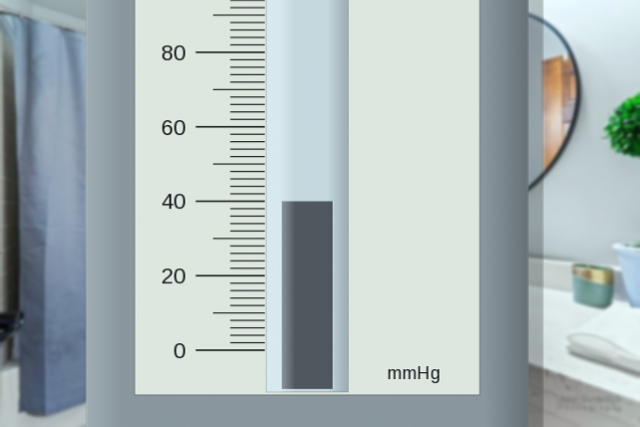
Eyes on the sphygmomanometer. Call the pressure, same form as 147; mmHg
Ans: 40; mmHg
